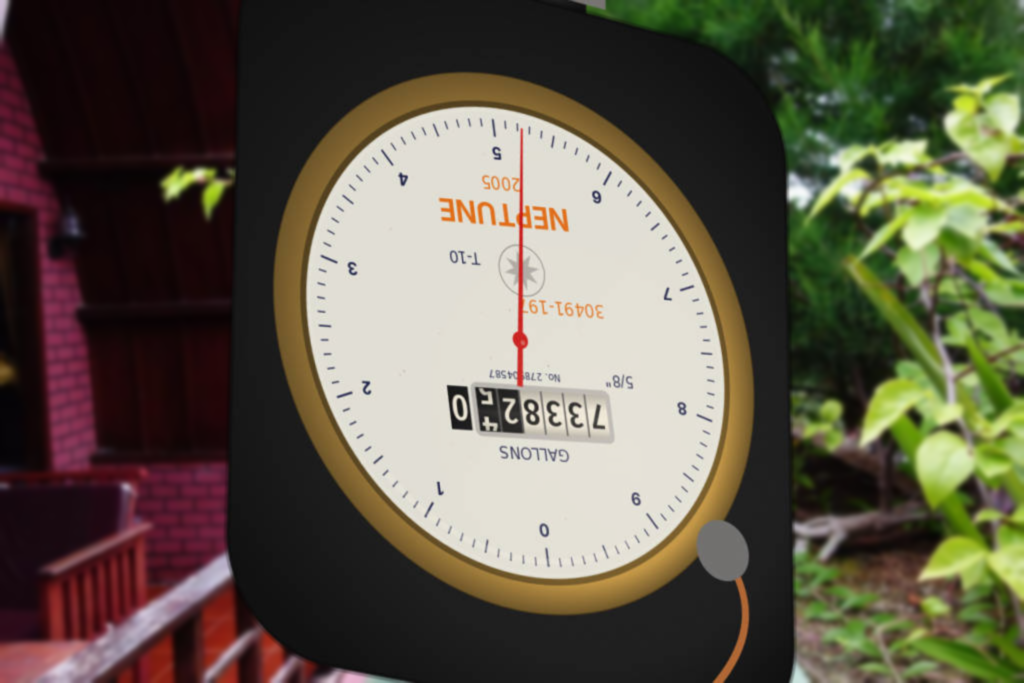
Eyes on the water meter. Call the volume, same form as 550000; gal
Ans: 7338245.2; gal
